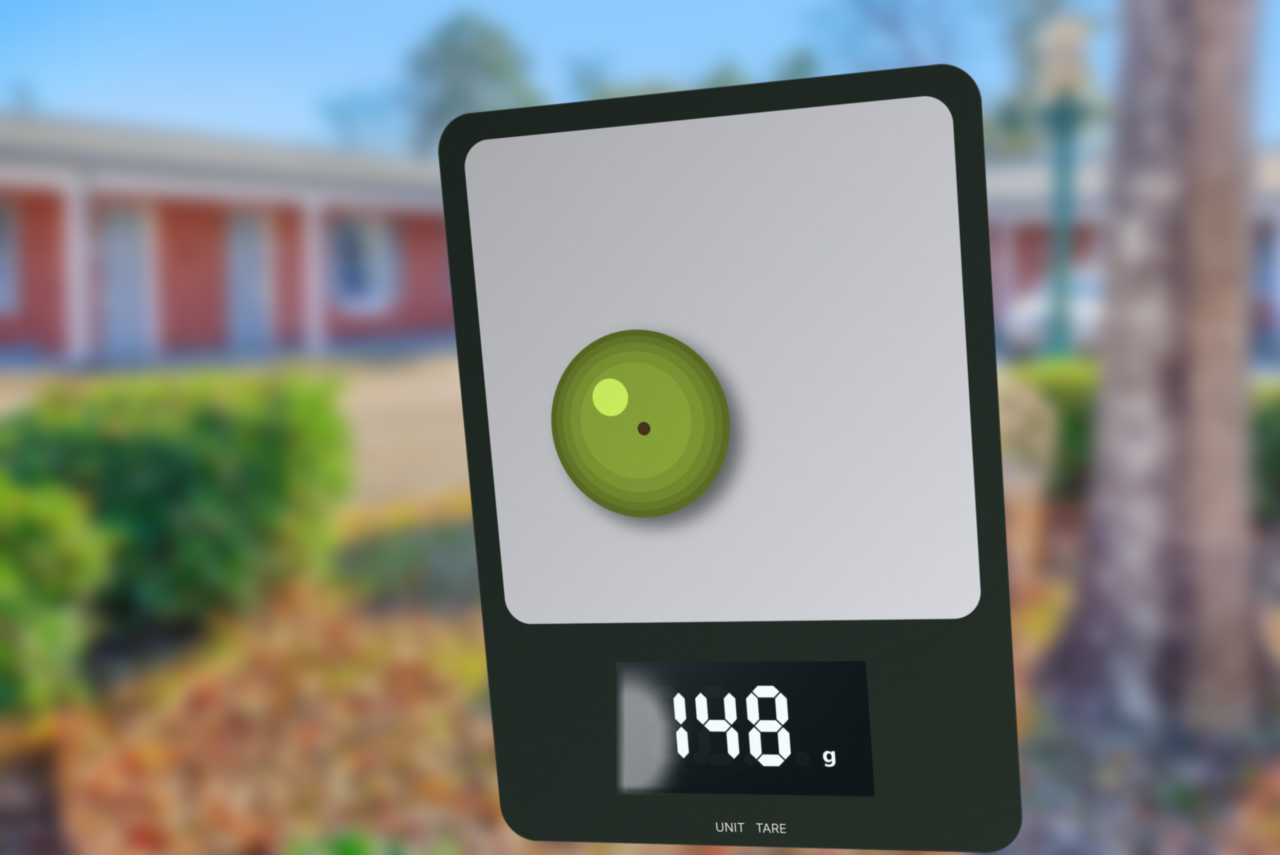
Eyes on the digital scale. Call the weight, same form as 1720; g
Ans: 148; g
